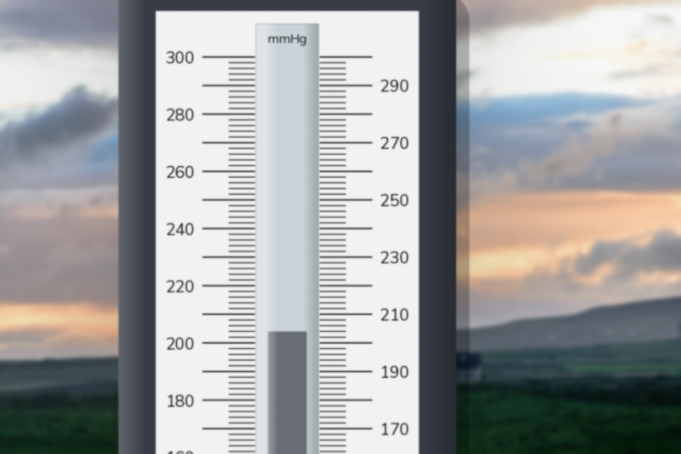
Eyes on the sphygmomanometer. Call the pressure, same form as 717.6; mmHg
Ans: 204; mmHg
